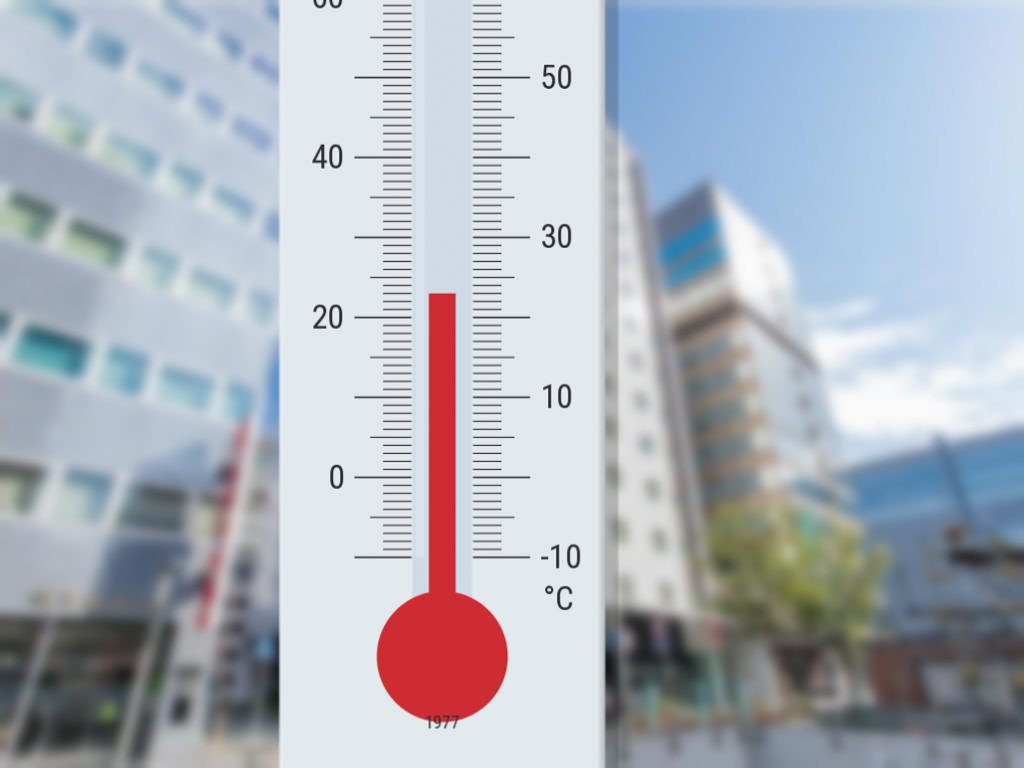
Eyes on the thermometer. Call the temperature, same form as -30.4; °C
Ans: 23; °C
